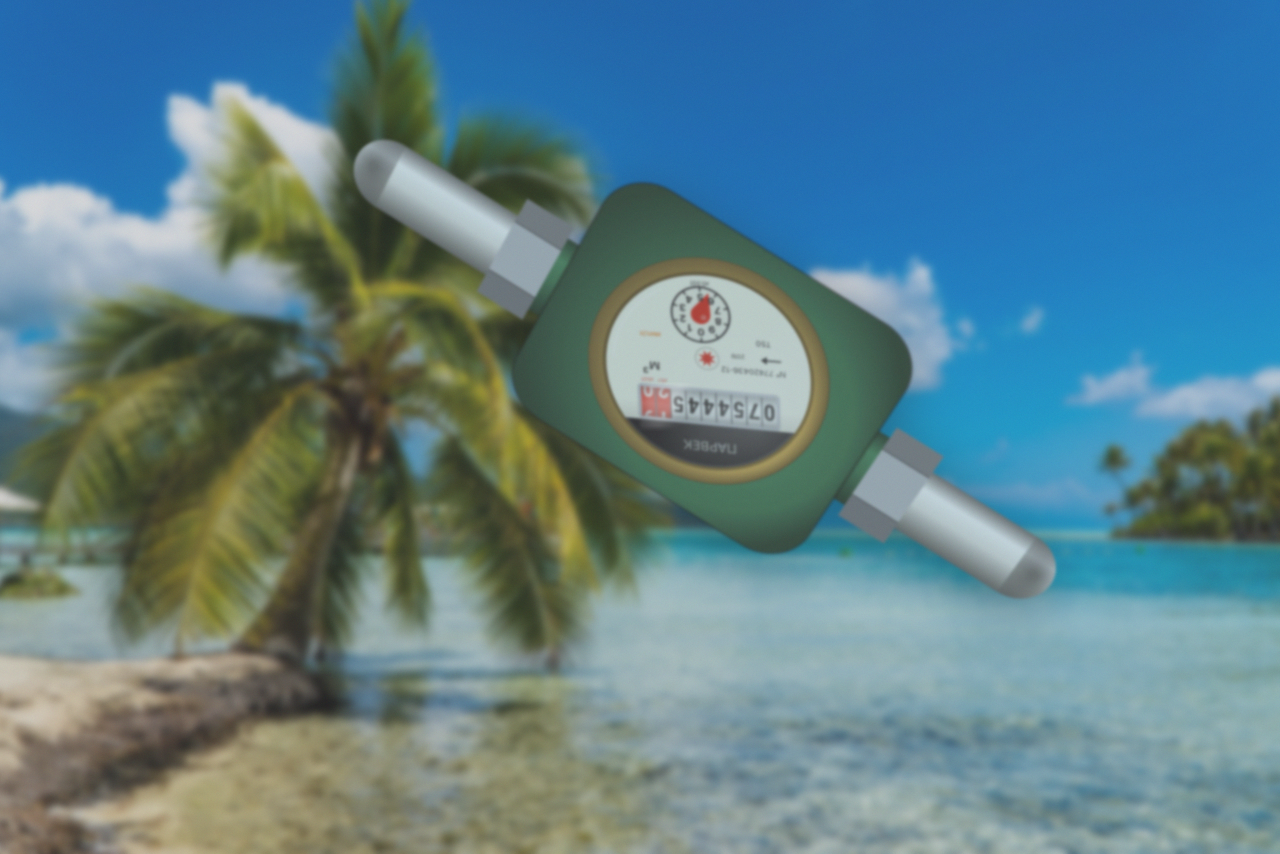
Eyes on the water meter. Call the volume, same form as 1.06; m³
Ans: 754445.195; m³
